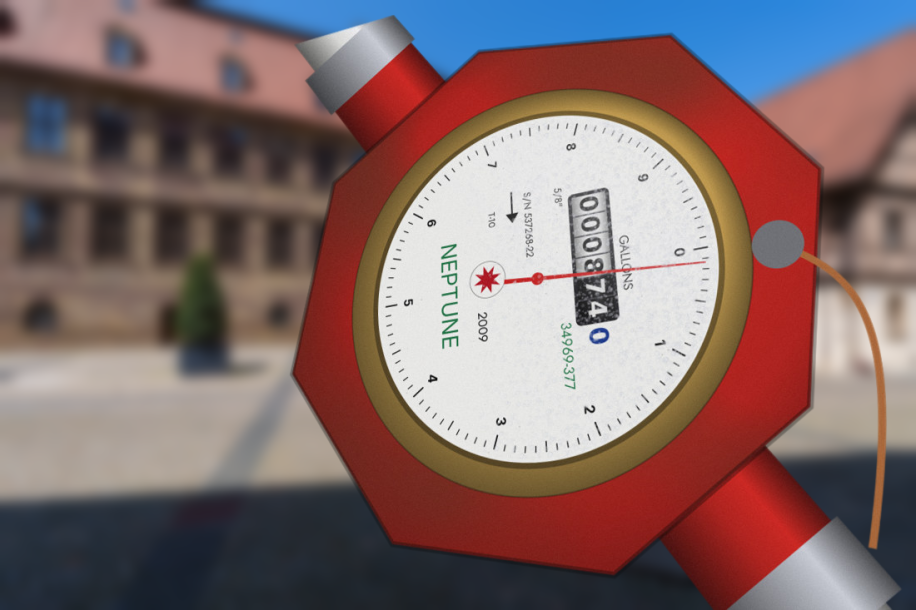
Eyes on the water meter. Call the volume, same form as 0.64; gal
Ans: 8740.1; gal
